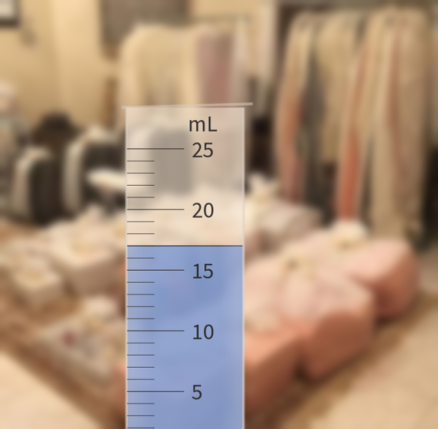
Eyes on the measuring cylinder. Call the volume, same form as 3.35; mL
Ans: 17; mL
